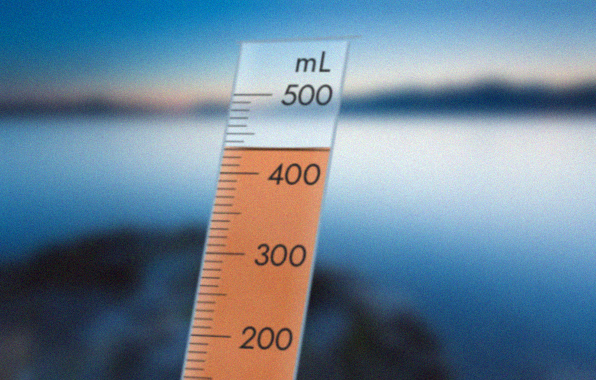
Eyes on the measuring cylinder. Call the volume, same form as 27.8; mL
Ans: 430; mL
